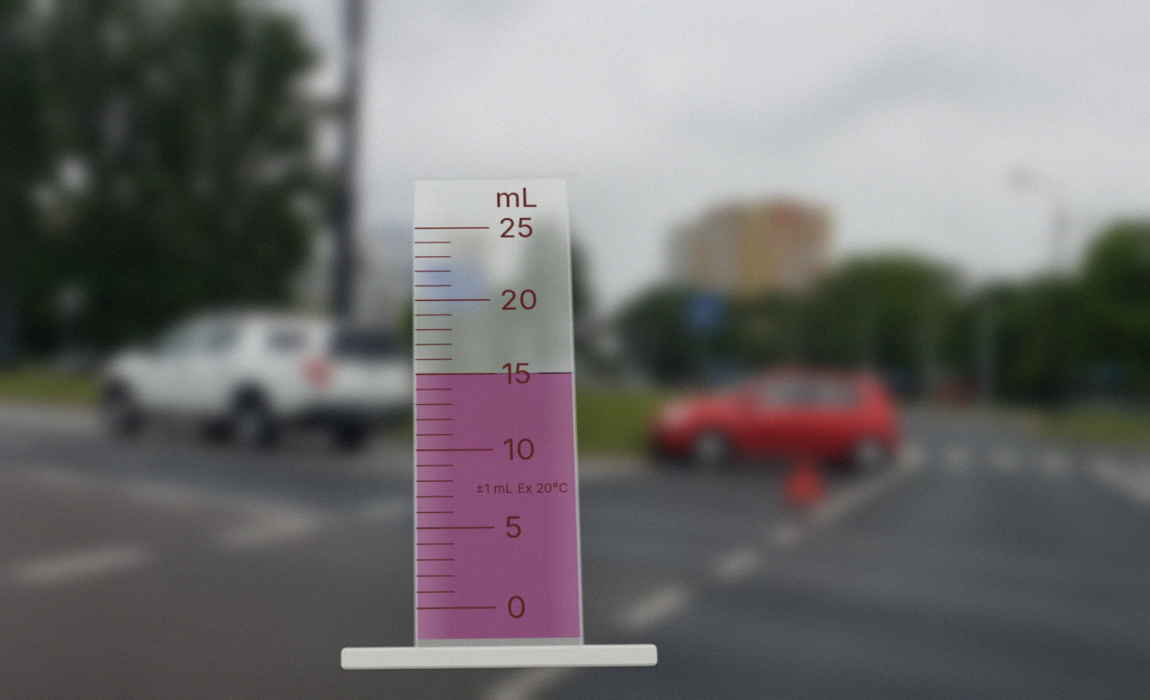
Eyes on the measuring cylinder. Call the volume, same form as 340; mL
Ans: 15; mL
